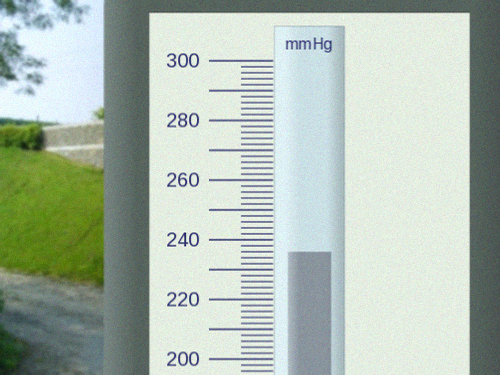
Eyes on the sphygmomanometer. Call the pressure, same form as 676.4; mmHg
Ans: 236; mmHg
